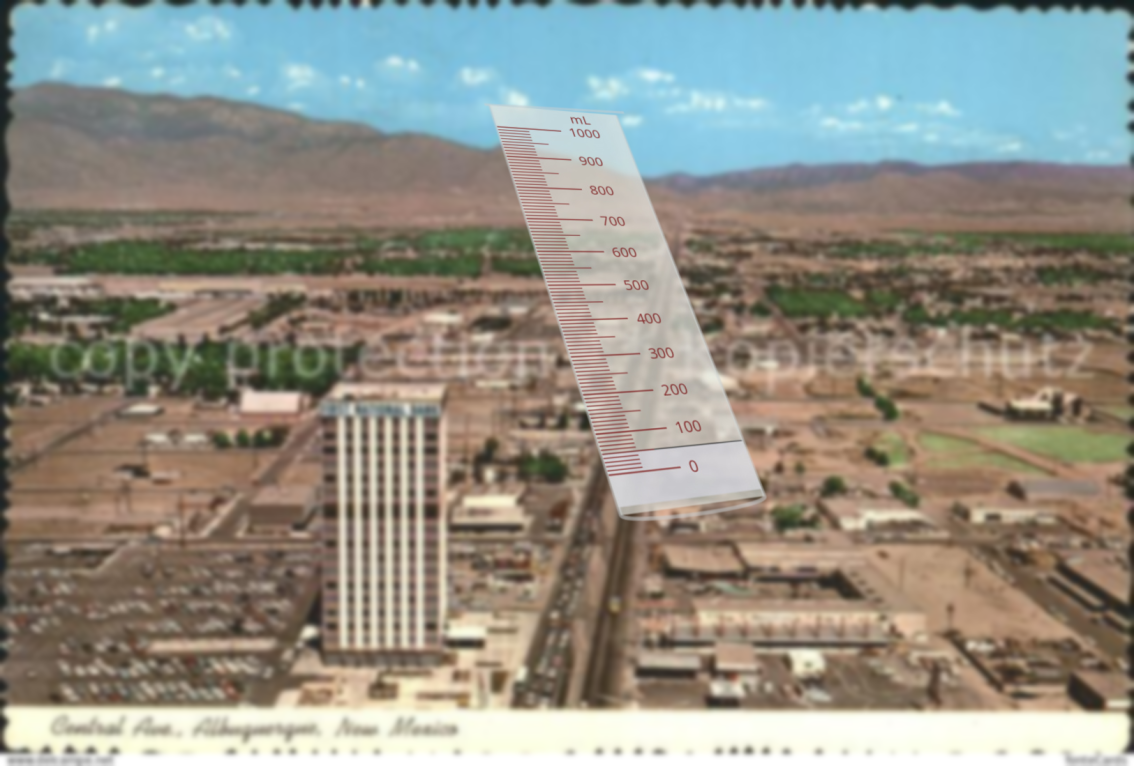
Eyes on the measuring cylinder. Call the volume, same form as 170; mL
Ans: 50; mL
